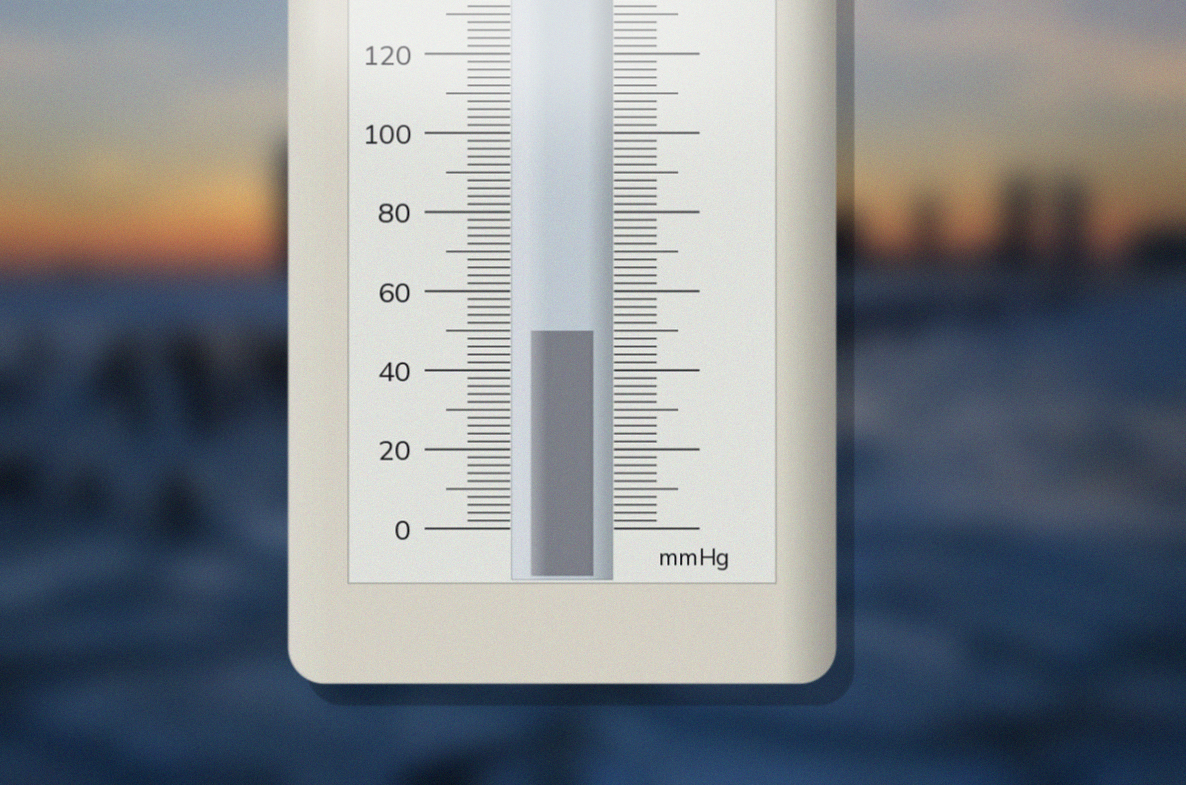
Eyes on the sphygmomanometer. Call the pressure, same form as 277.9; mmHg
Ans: 50; mmHg
